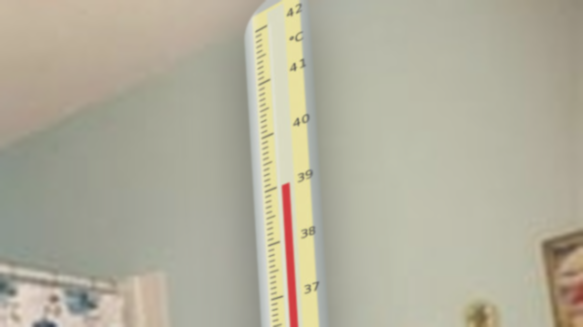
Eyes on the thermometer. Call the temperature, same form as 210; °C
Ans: 39; °C
